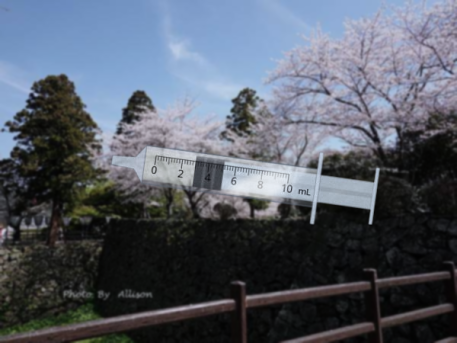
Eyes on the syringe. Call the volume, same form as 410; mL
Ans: 3; mL
